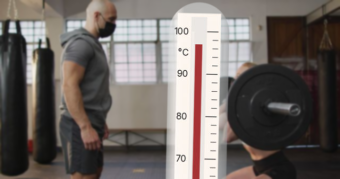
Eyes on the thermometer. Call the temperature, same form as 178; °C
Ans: 97; °C
